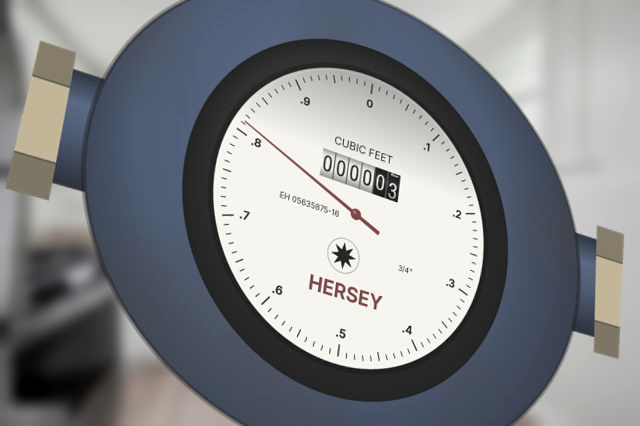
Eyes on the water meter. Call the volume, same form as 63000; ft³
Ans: 2.81; ft³
